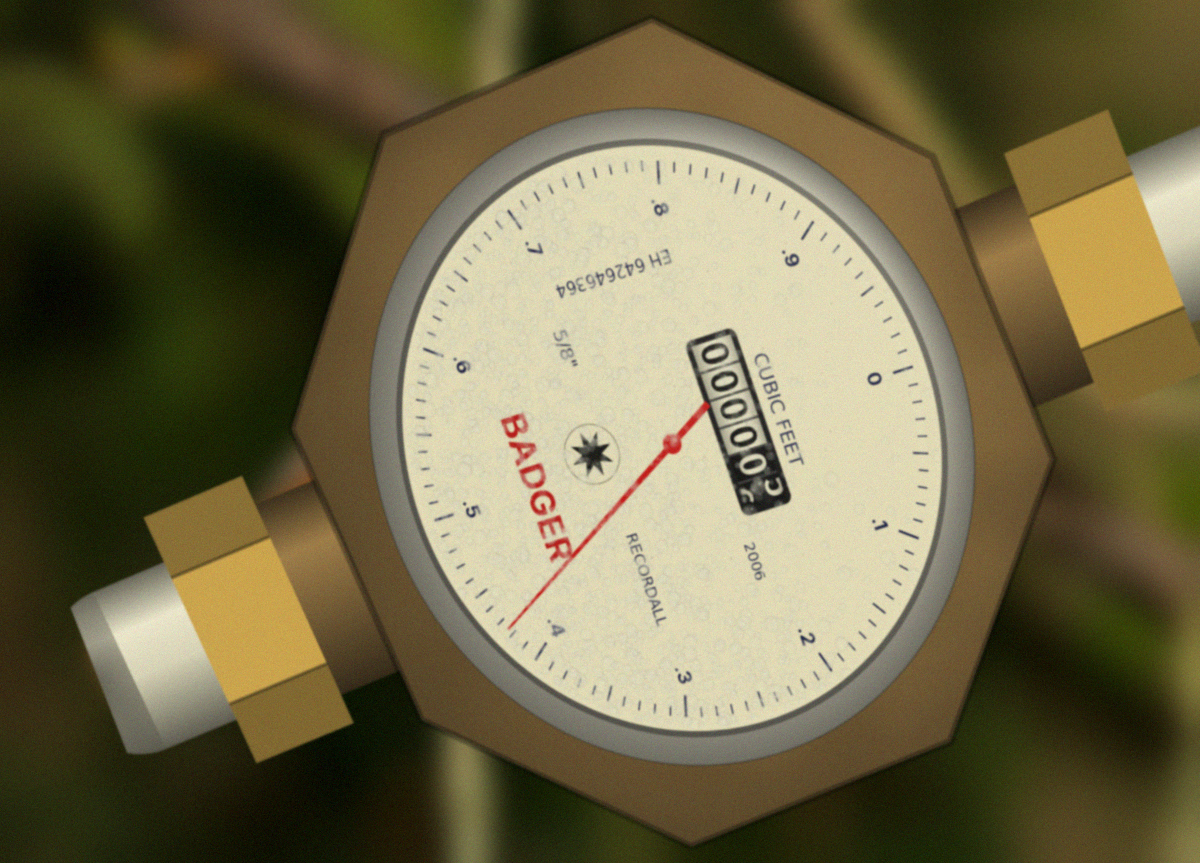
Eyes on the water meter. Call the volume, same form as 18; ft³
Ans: 5.42; ft³
